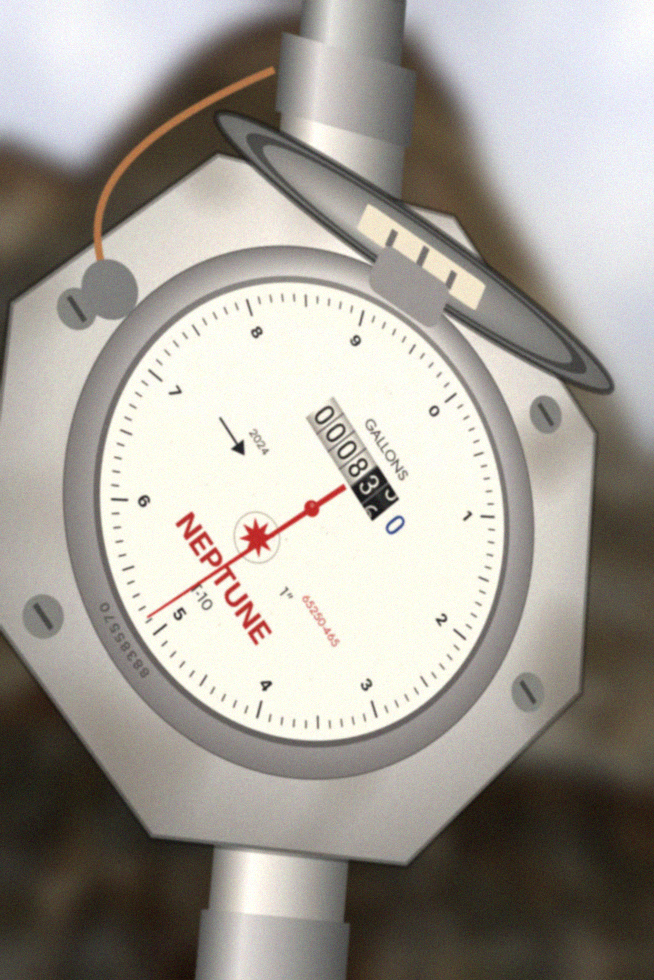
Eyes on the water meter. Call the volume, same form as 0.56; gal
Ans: 8355.1; gal
